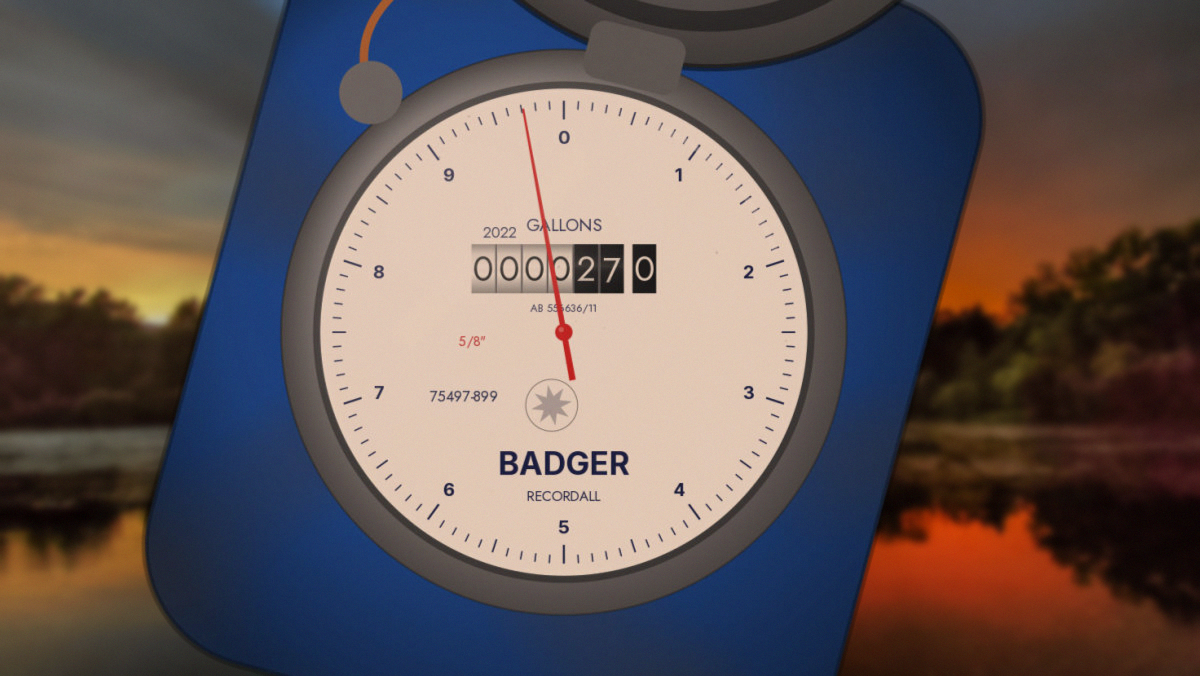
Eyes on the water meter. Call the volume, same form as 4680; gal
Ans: 269.7; gal
